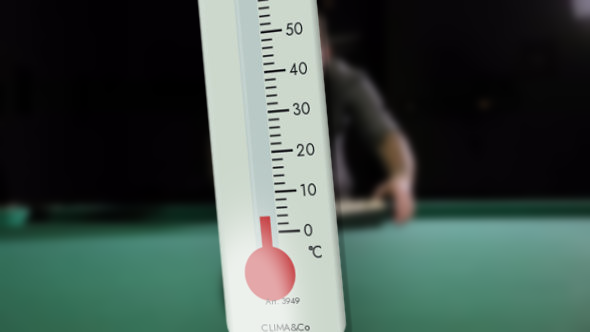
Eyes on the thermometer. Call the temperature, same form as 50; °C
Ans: 4; °C
